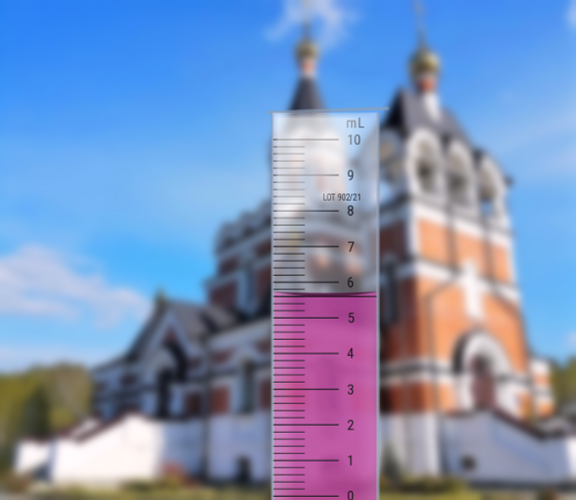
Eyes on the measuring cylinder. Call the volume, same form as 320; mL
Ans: 5.6; mL
